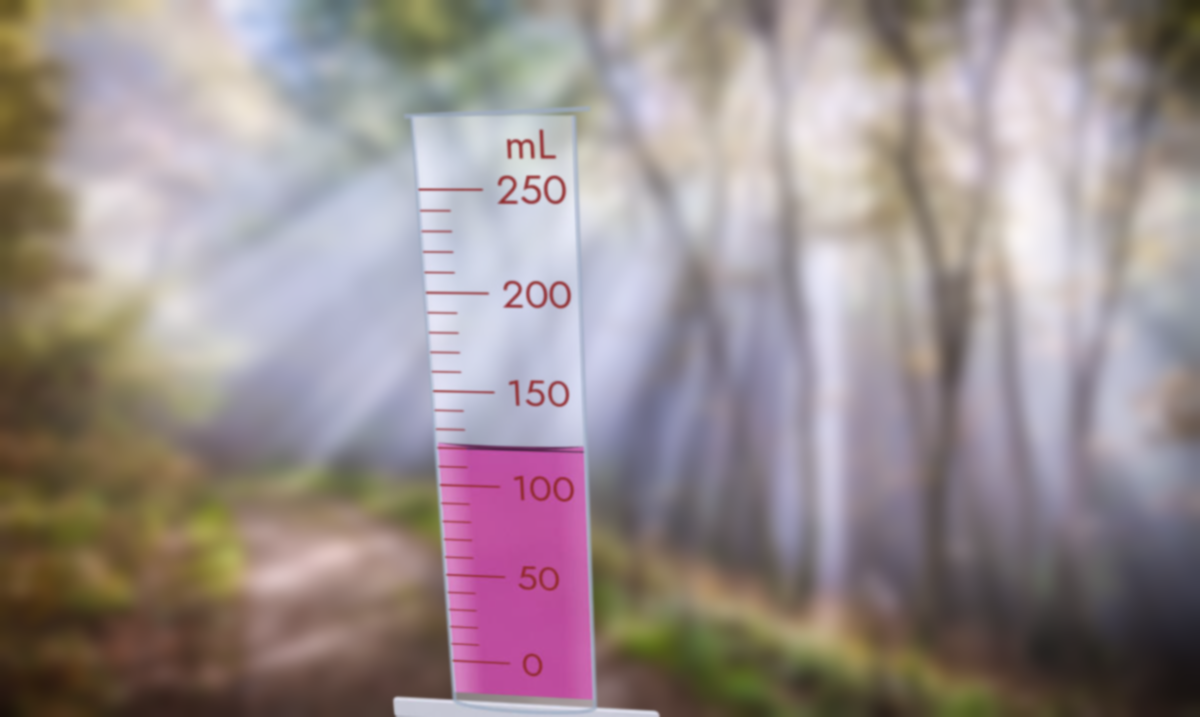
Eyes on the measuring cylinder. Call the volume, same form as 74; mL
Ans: 120; mL
